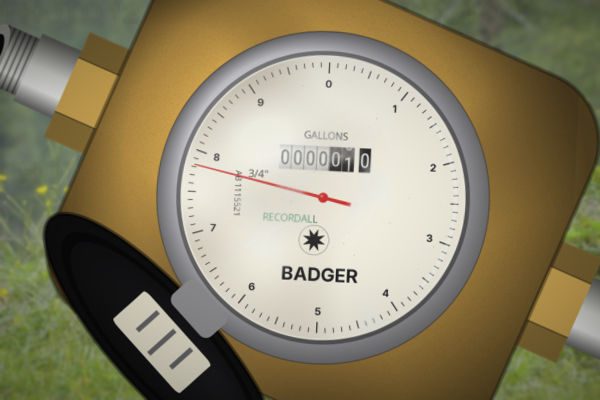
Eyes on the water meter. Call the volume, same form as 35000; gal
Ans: 7.8; gal
